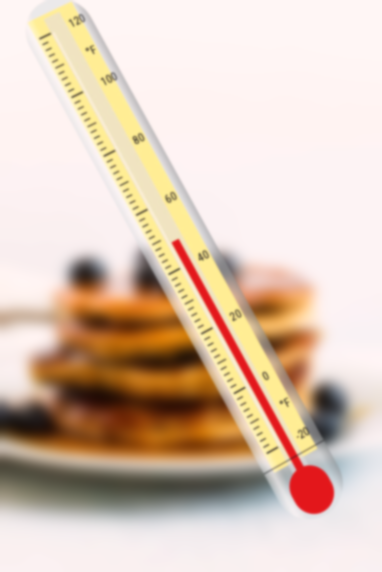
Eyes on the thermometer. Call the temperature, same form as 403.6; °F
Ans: 48; °F
